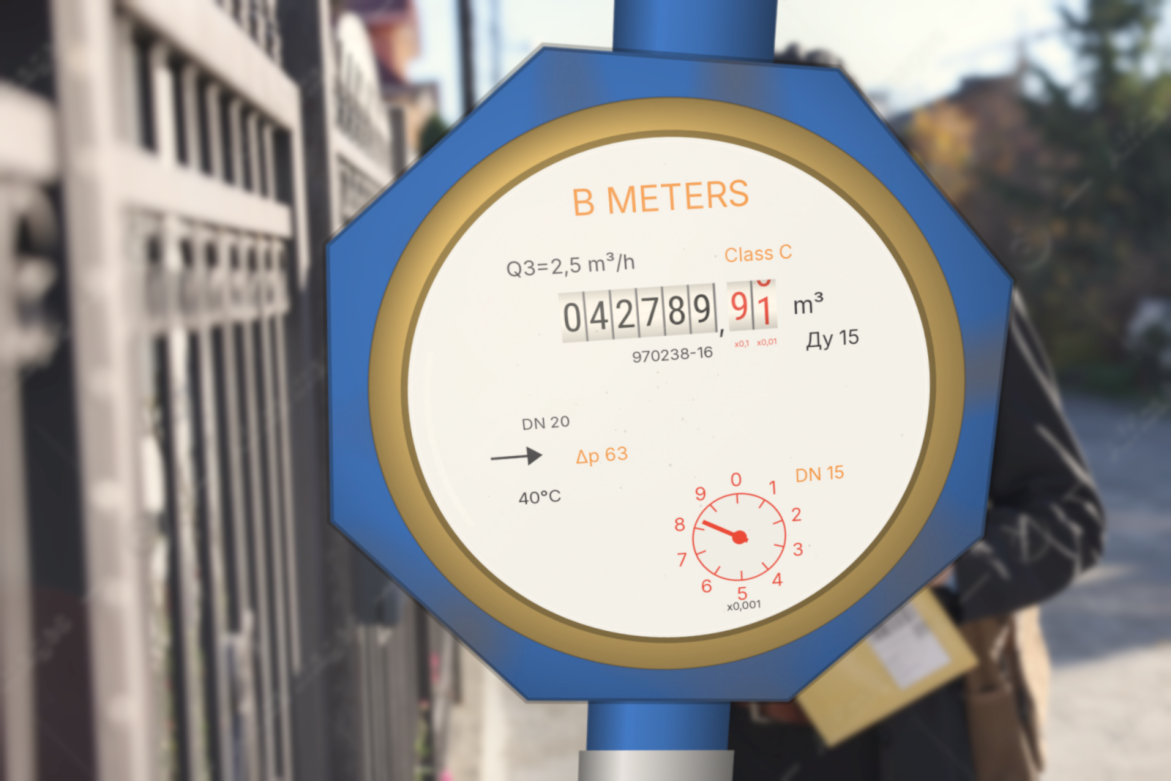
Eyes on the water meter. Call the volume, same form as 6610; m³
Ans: 42789.908; m³
